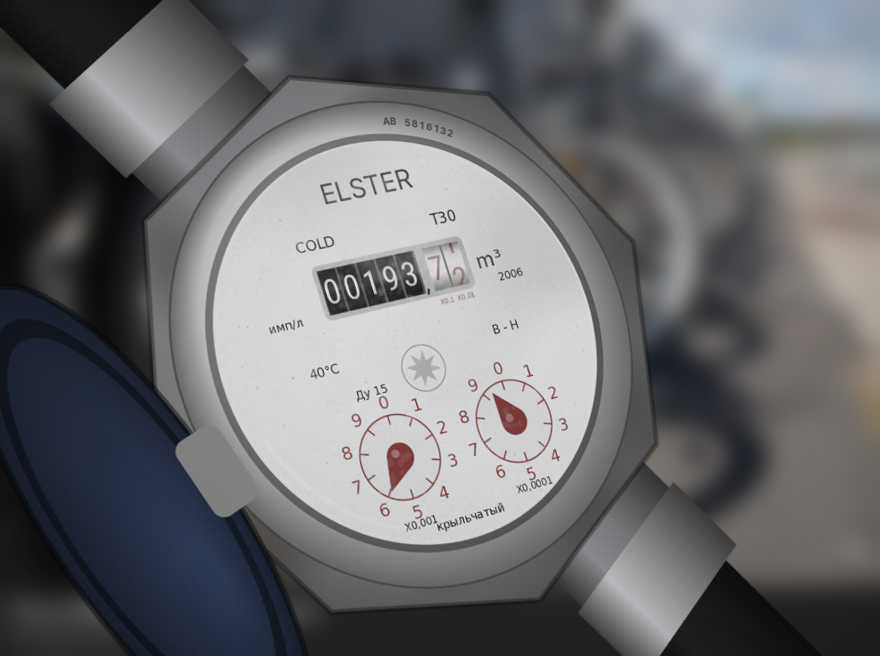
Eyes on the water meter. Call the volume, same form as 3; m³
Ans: 193.7159; m³
